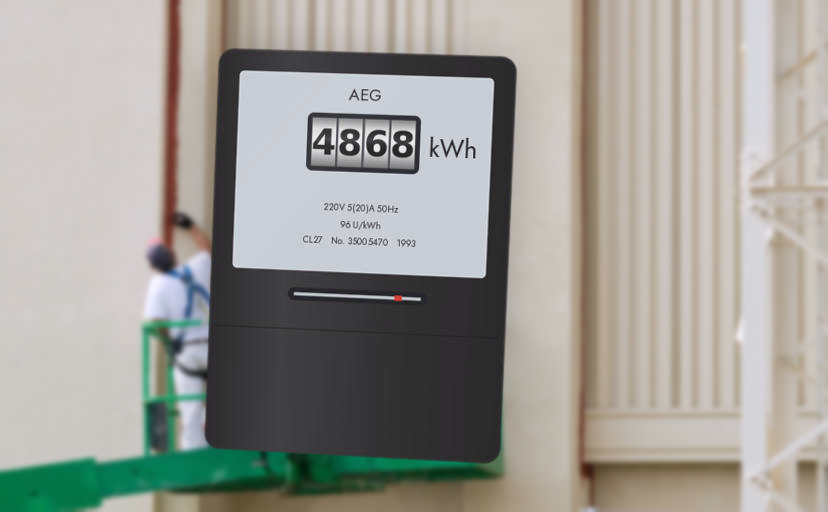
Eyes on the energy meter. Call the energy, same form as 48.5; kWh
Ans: 4868; kWh
